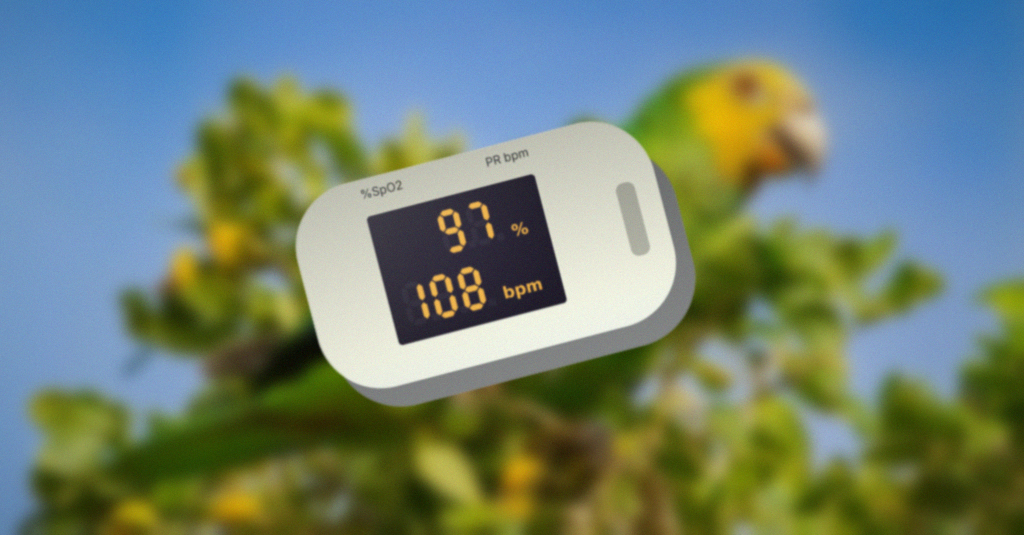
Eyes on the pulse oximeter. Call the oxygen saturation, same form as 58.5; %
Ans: 97; %
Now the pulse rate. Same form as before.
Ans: 108; bpm
